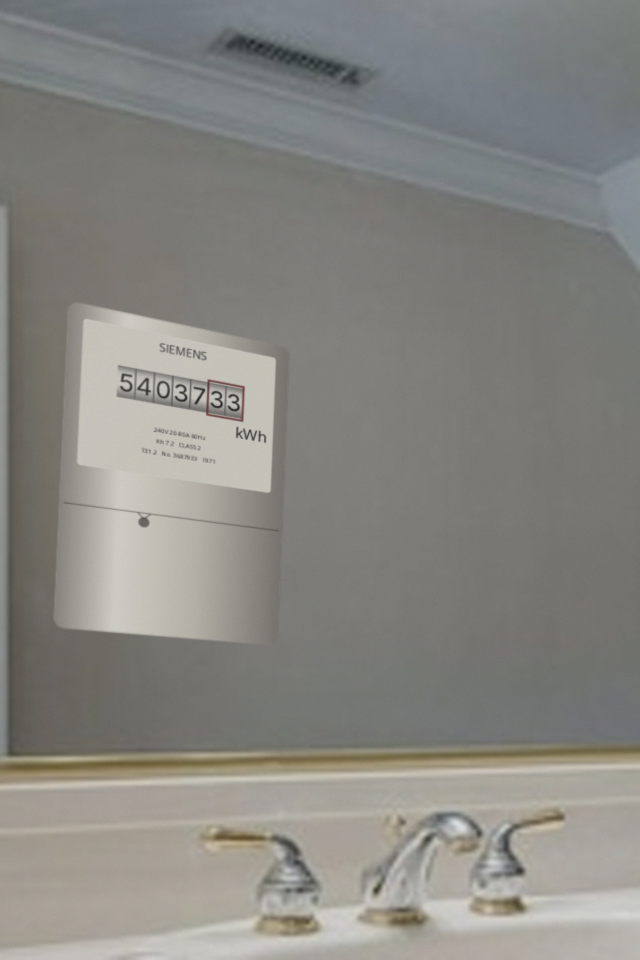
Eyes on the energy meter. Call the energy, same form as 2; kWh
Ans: 54037.33; kWh
